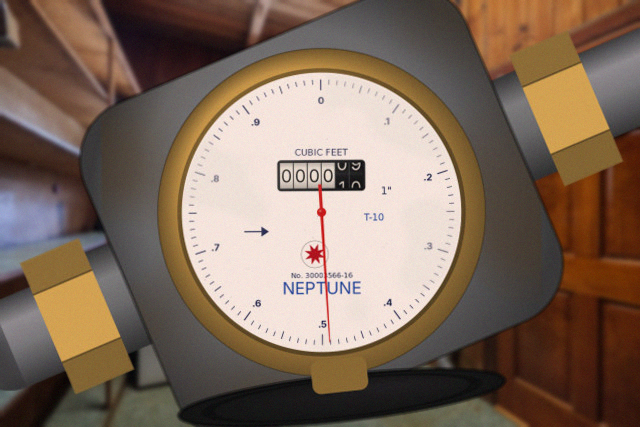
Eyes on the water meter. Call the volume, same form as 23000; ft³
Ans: 9.49; ft³
